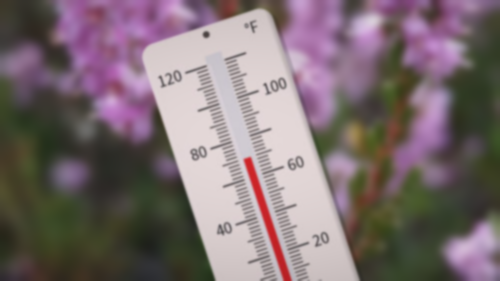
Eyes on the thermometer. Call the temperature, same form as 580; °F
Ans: 70; °F
